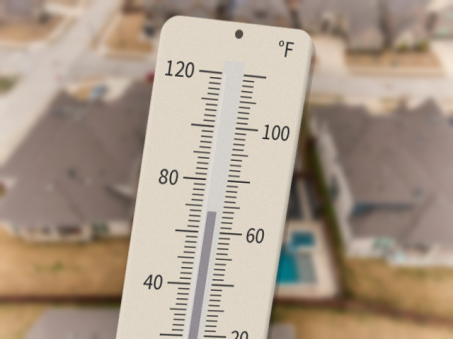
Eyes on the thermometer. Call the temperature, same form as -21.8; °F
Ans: 68; °F
